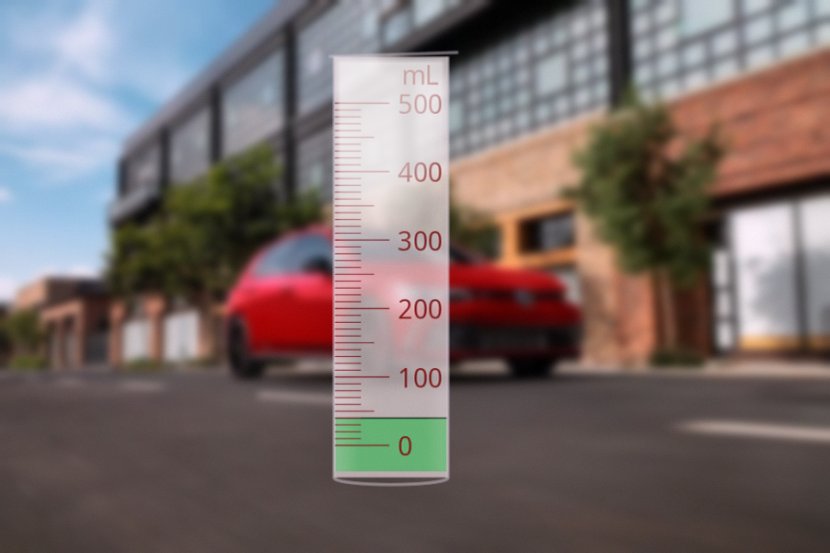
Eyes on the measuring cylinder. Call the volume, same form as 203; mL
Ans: 40; mL
